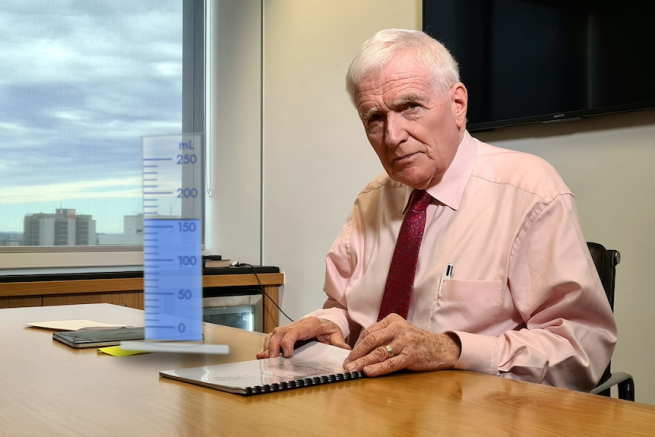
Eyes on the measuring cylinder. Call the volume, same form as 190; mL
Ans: 160; mL
